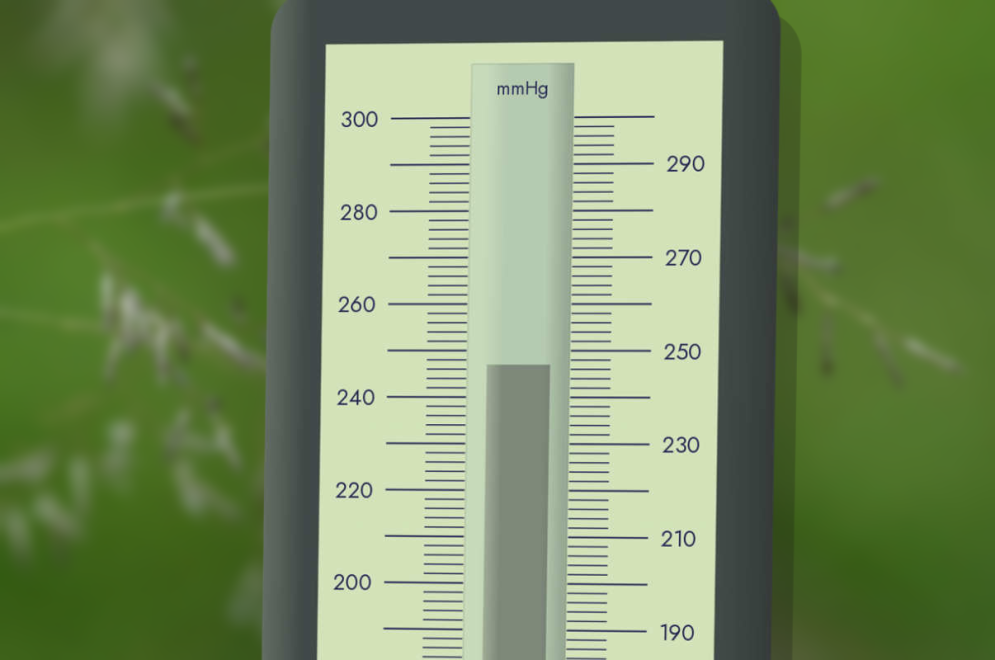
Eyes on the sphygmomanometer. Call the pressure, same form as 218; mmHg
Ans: 247; mmHg
